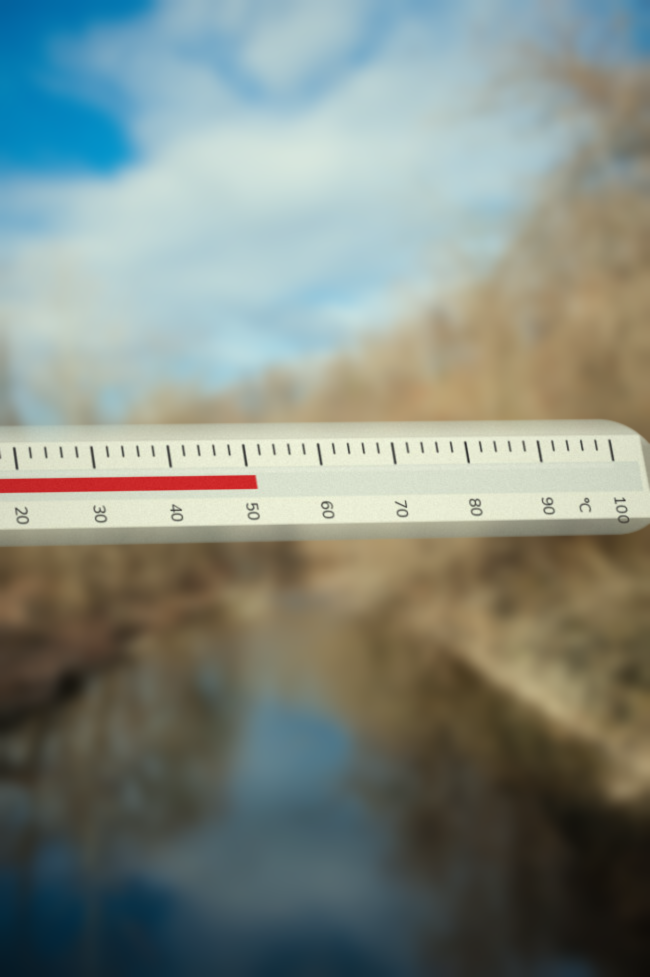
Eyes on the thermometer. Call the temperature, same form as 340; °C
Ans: 51; °C
